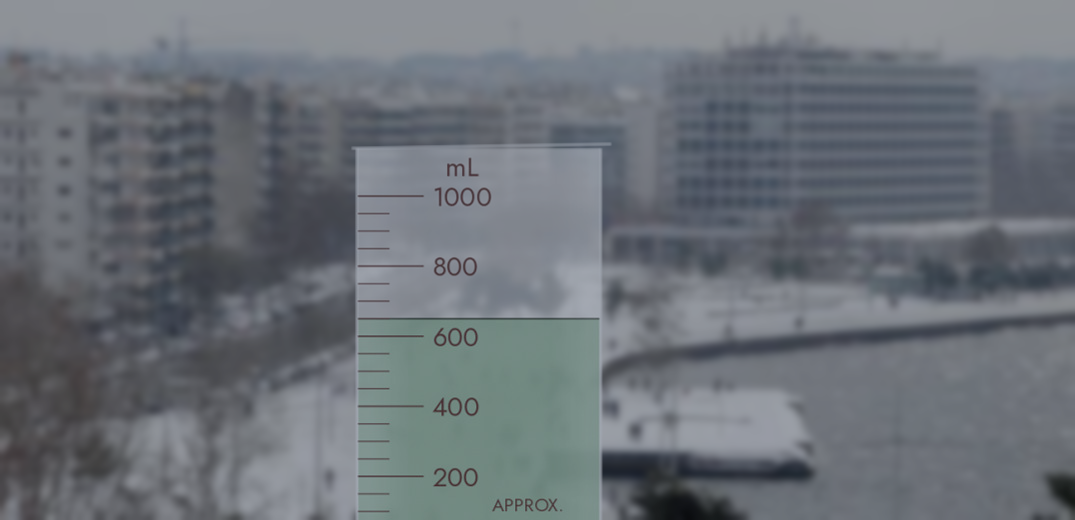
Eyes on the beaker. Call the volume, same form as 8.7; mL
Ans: 650; mL
